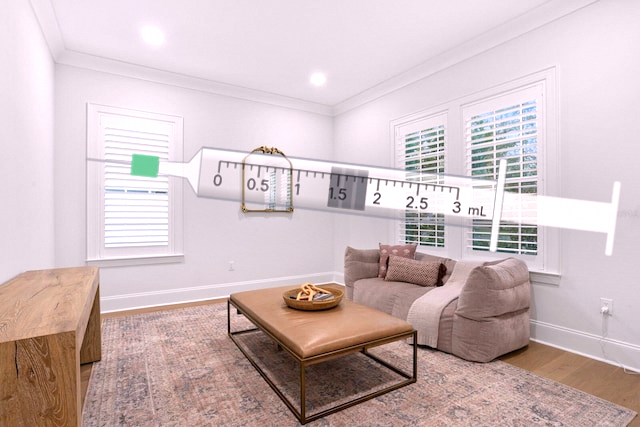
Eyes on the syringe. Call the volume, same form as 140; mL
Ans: 1.4; mL
